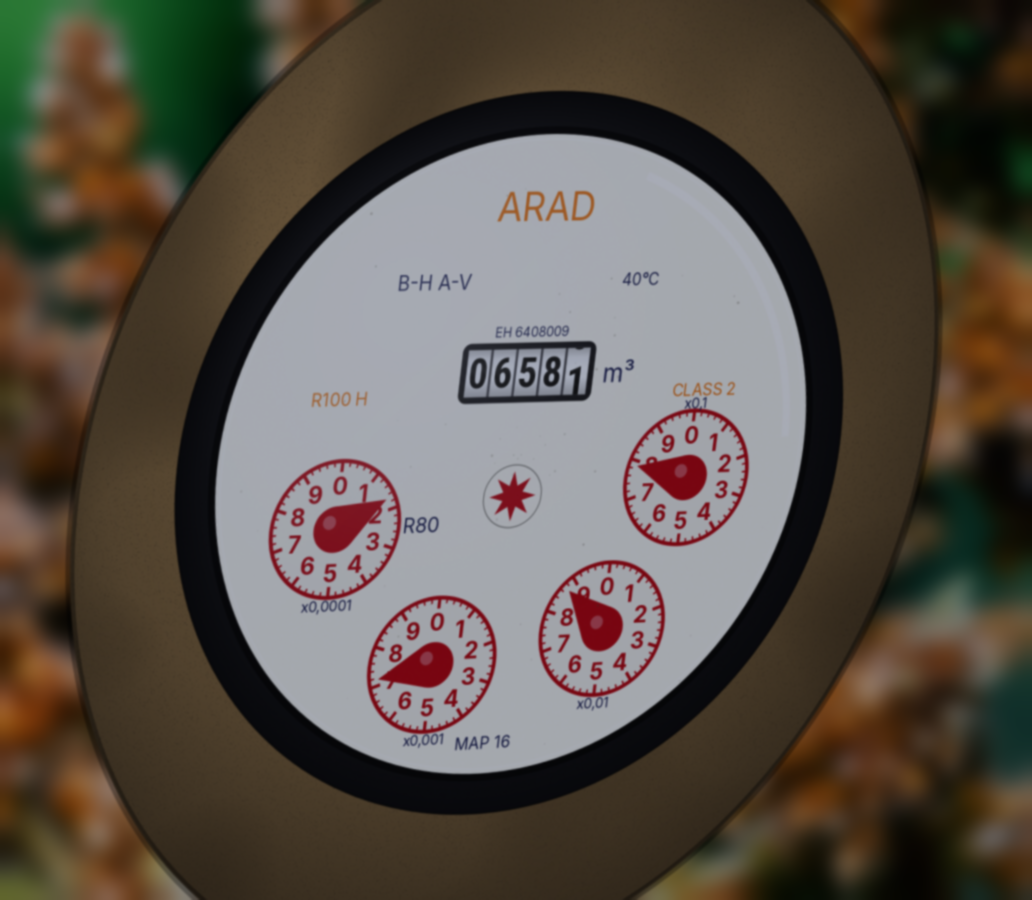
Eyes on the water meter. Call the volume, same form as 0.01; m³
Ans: 6580.7871; m³
